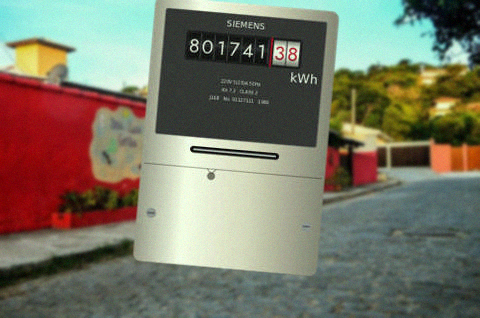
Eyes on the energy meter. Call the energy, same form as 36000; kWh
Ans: 801741.38; kWh
